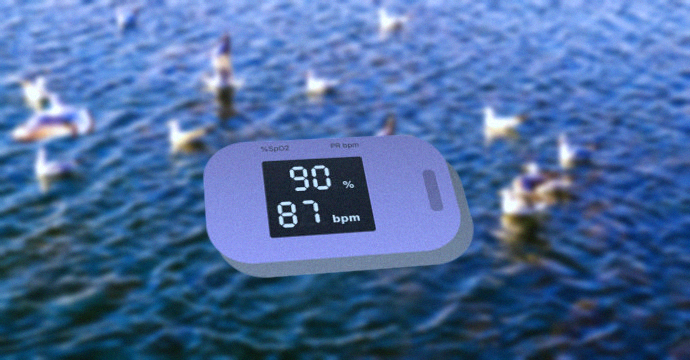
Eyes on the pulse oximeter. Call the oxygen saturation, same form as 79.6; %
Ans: 90; %
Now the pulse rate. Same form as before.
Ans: 87; bpm
